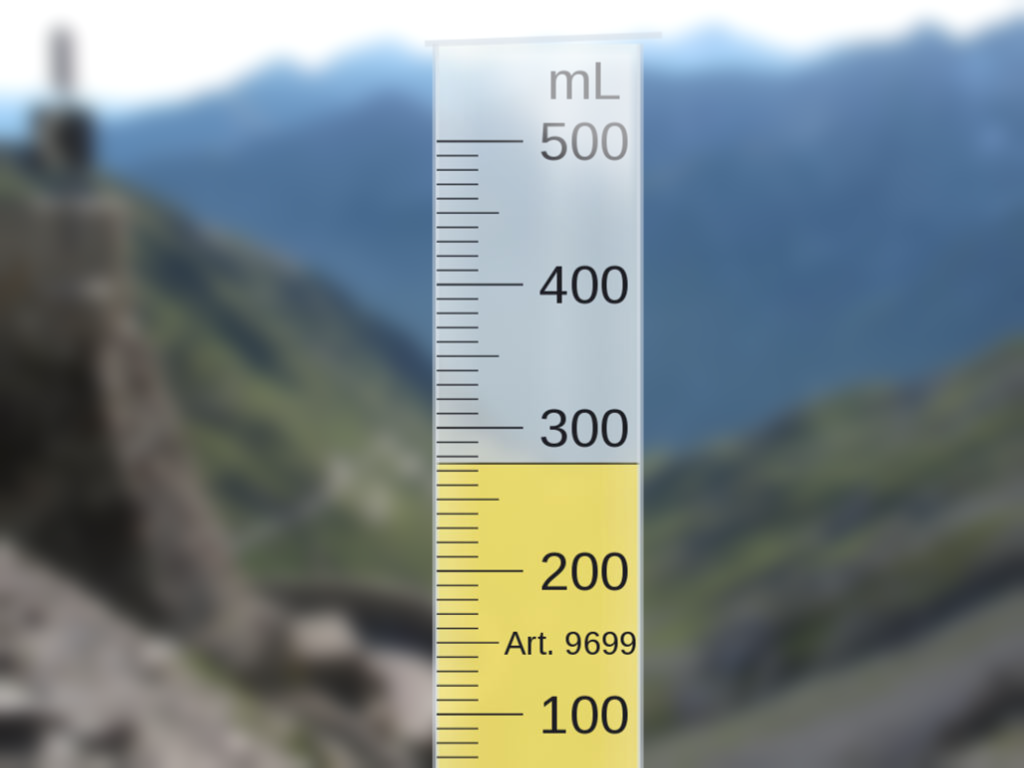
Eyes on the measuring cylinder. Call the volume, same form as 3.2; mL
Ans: 275; mL
